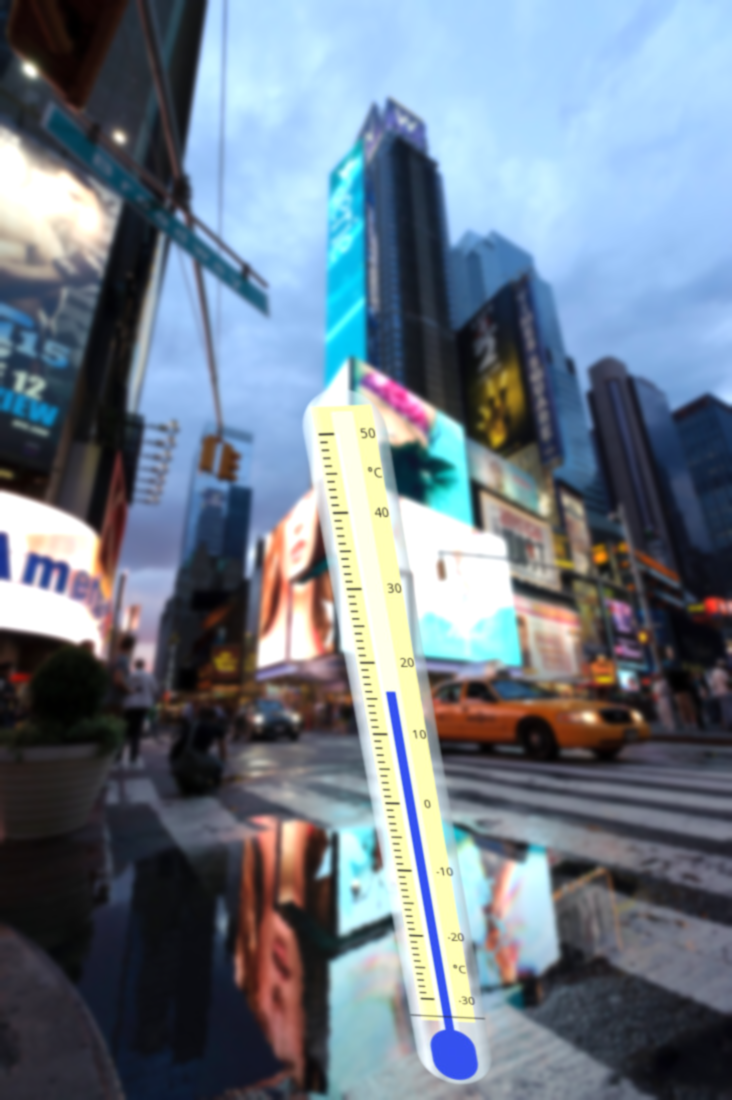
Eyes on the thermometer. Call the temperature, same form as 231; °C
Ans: 16; °C
